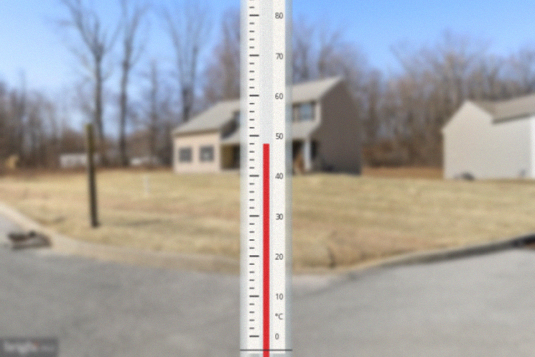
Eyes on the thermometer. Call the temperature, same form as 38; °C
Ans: 48; °C
